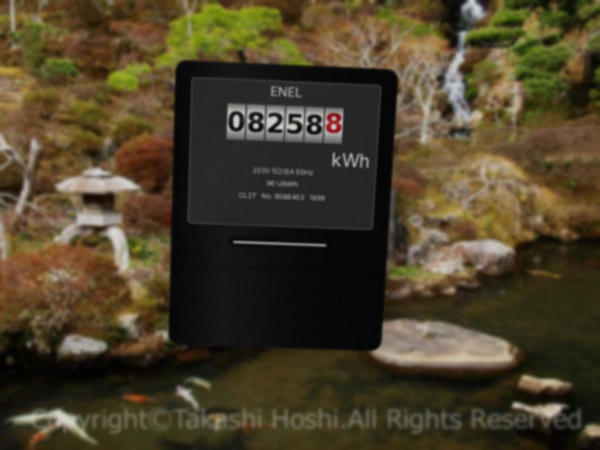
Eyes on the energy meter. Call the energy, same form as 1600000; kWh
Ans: 8258.8; kWh
